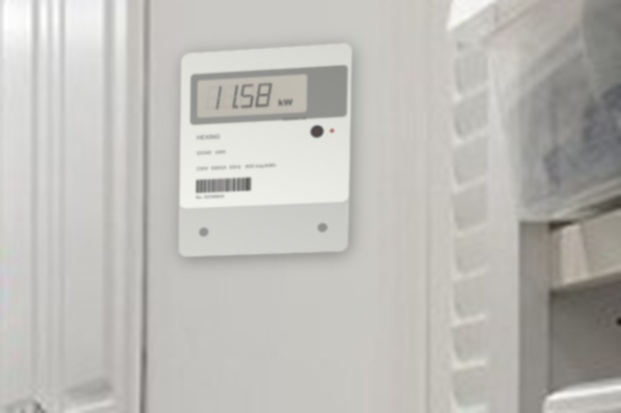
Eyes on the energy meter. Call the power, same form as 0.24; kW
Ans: 11.58; kW
